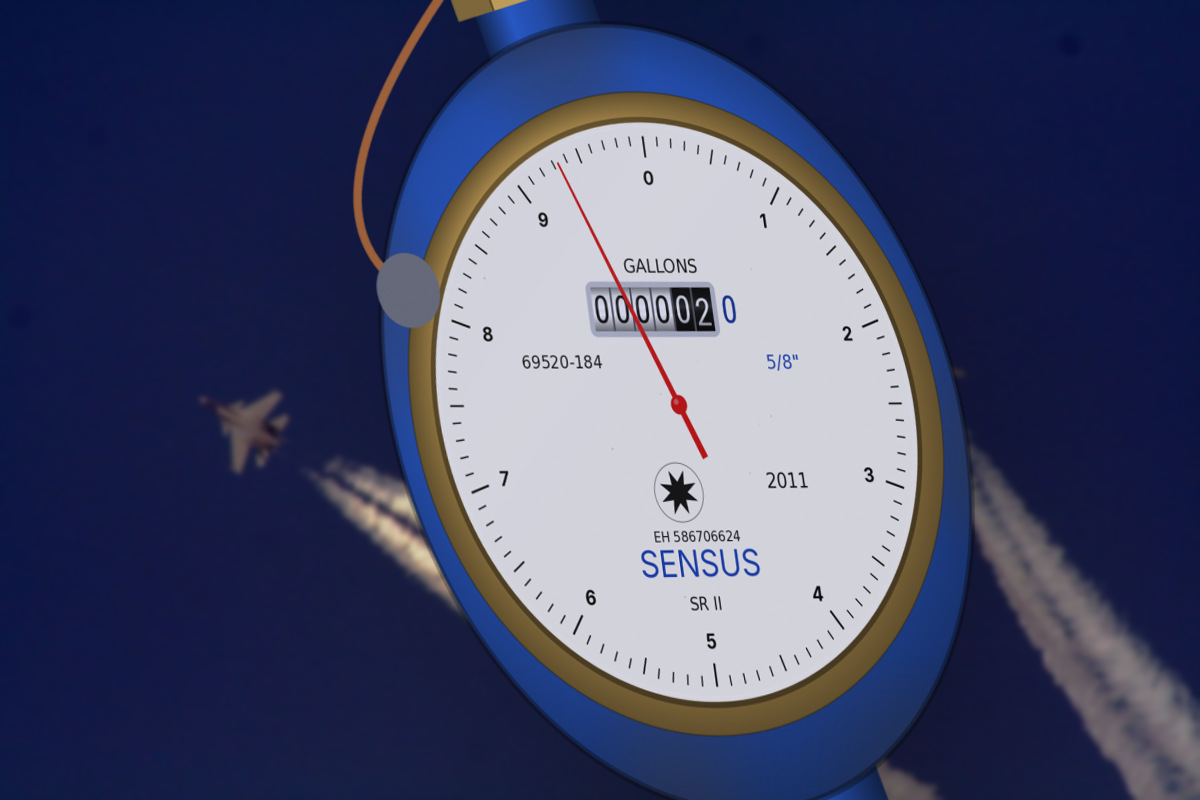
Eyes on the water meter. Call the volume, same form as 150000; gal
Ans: 19.3; gal
